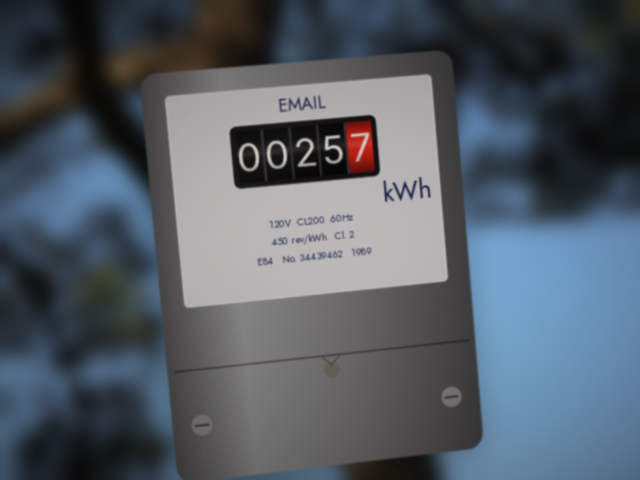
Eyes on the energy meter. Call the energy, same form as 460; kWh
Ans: 25.7; kWh
